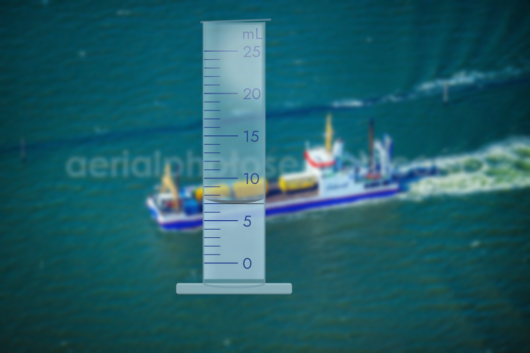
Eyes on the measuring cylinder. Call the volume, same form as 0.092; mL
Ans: 7; mL
